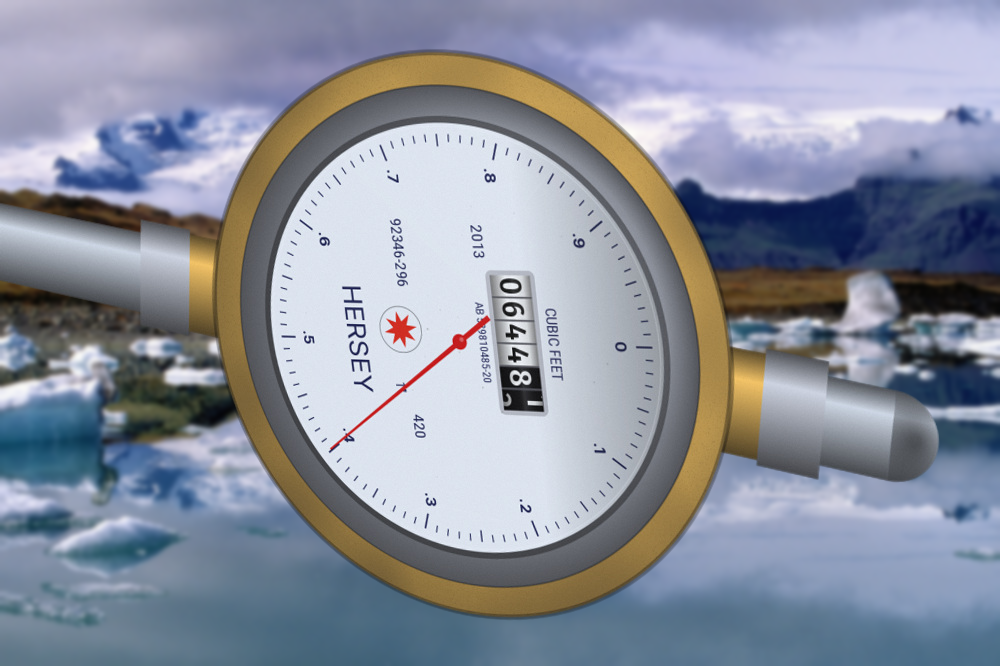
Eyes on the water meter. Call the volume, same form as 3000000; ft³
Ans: 64481.40; ft³
